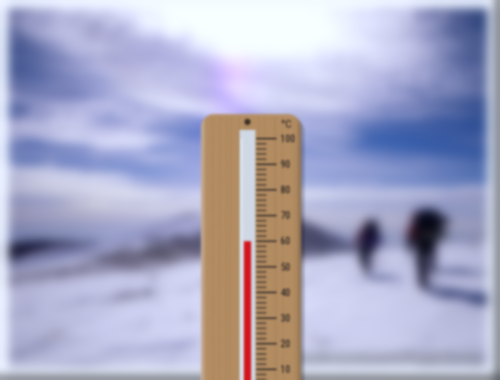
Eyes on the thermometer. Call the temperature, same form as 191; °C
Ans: 60; °C
